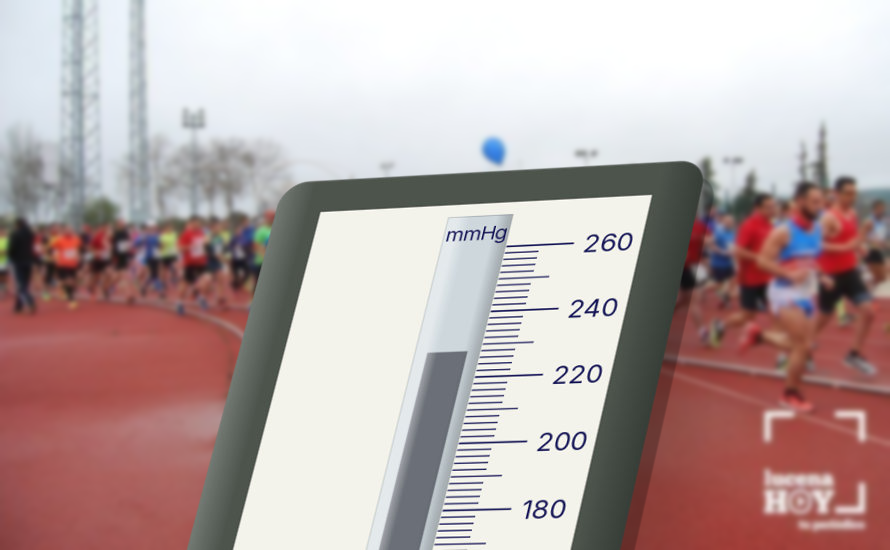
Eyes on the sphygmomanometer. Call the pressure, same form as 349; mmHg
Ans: 228; mmHg
